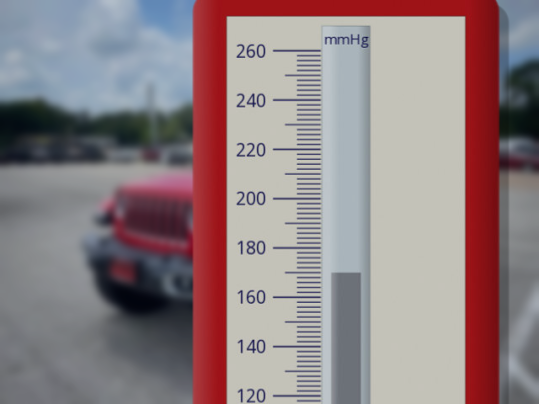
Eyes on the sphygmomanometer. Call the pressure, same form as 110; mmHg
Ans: 170; mmHg
